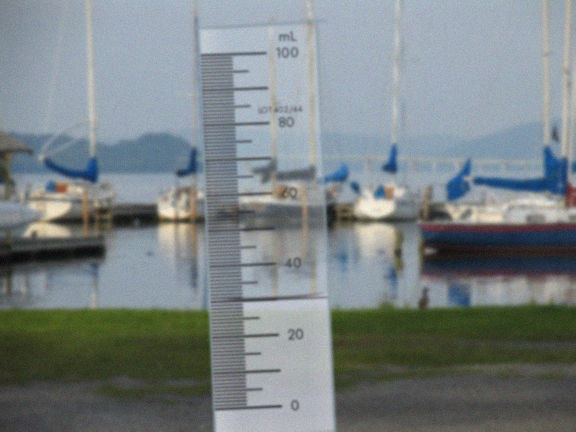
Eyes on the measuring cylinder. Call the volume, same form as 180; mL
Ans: 30; mL
